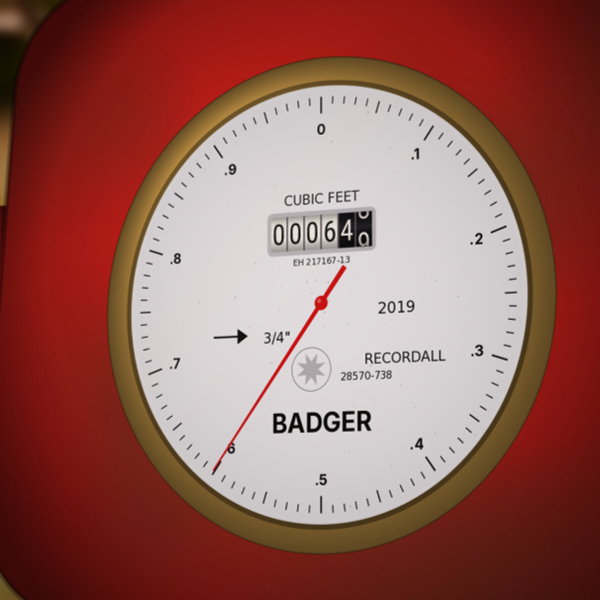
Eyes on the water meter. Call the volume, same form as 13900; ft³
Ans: 648.60; ft³
